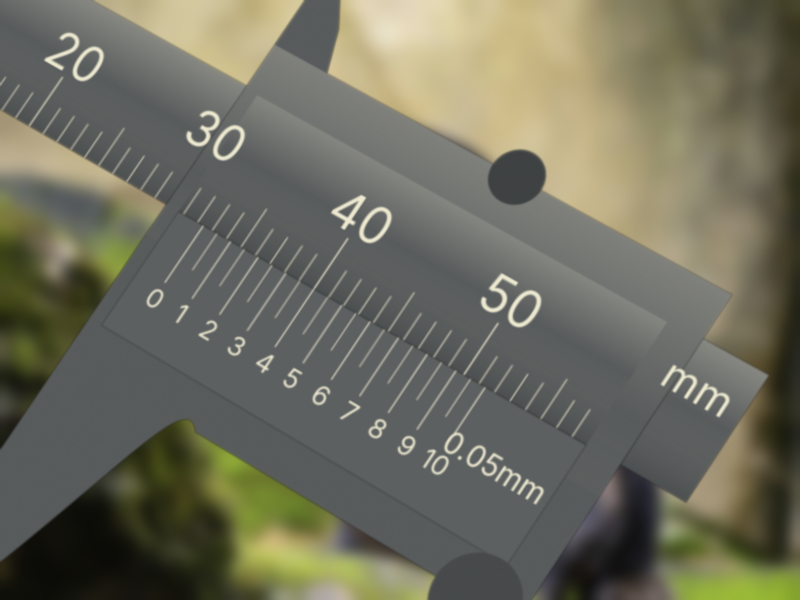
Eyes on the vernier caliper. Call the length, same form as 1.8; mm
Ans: 32.4; mm
